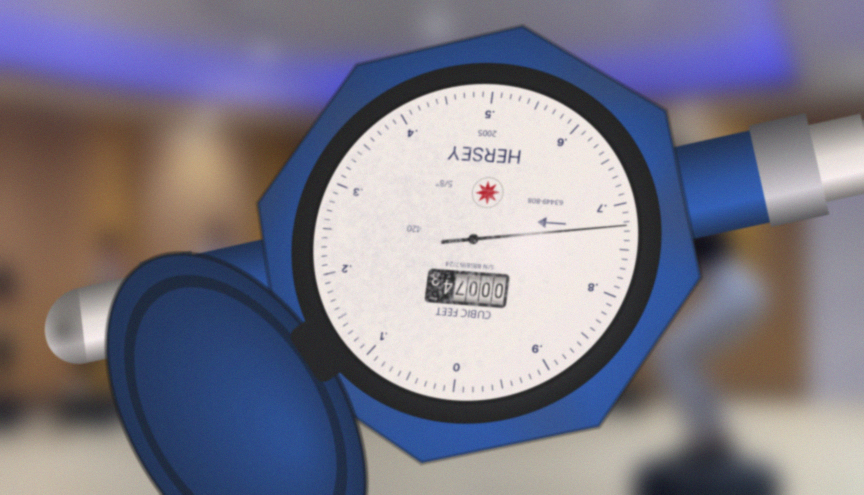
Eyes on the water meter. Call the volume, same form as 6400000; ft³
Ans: 742.72; ft³
